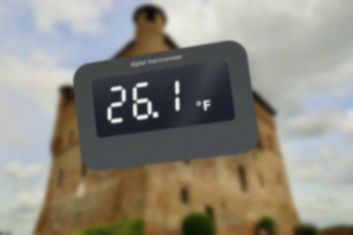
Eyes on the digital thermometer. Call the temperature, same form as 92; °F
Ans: 26.1; °F
